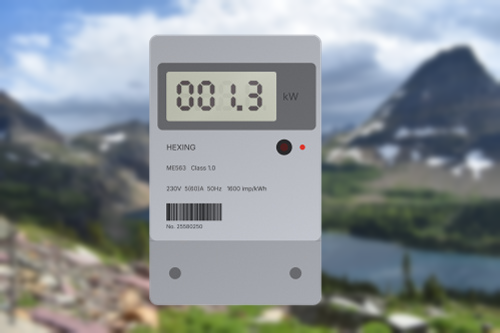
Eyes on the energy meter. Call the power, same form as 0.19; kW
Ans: 1.3; kW
